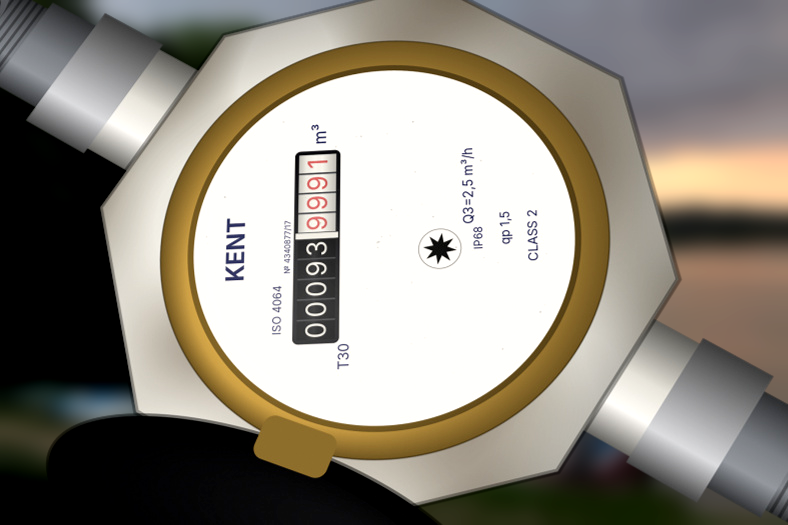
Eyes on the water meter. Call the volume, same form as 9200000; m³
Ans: 93.9991; m³
